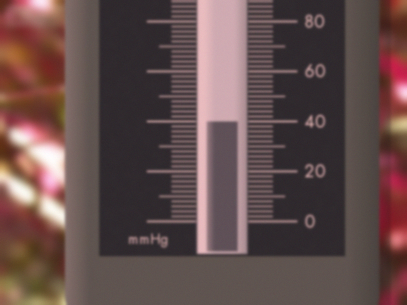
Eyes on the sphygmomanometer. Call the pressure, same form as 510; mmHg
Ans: 40; mmHg
